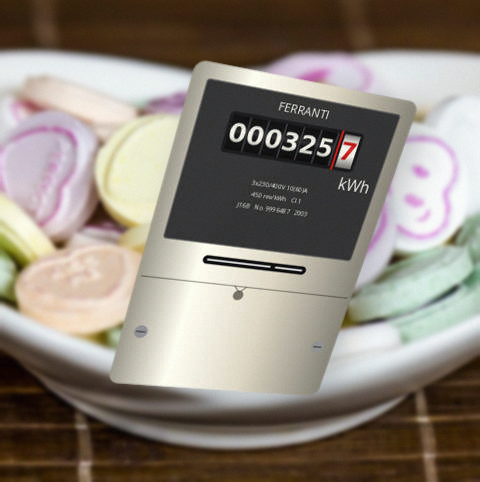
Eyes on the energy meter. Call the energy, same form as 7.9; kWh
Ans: 325.7; kWh
